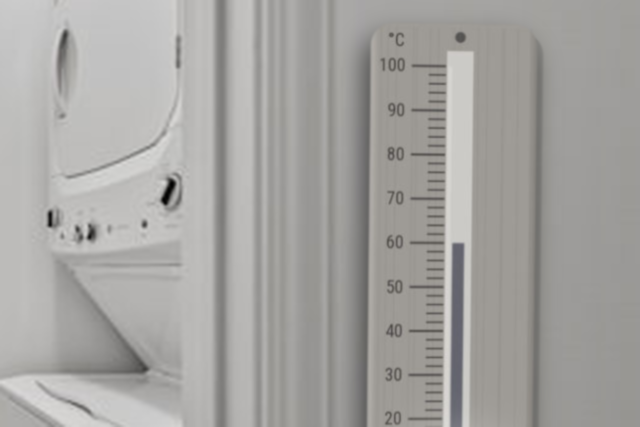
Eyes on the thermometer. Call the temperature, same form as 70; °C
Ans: 60; °C
